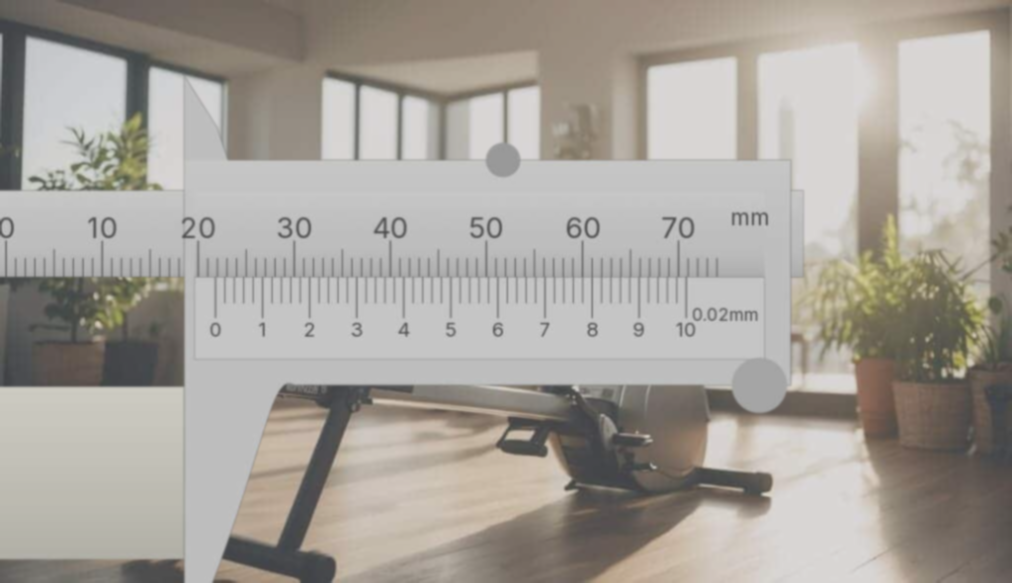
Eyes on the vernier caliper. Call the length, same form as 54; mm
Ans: 21.8; mm
